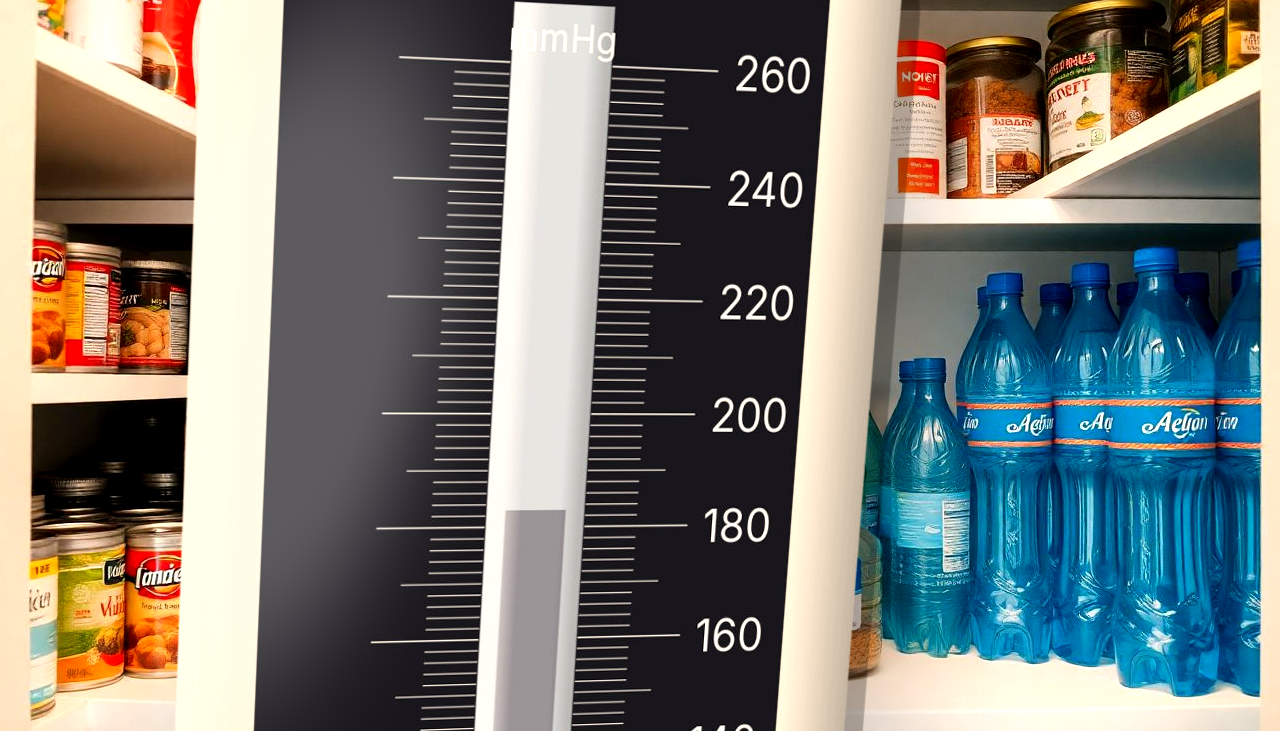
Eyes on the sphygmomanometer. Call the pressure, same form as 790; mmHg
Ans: 183; mmHg
